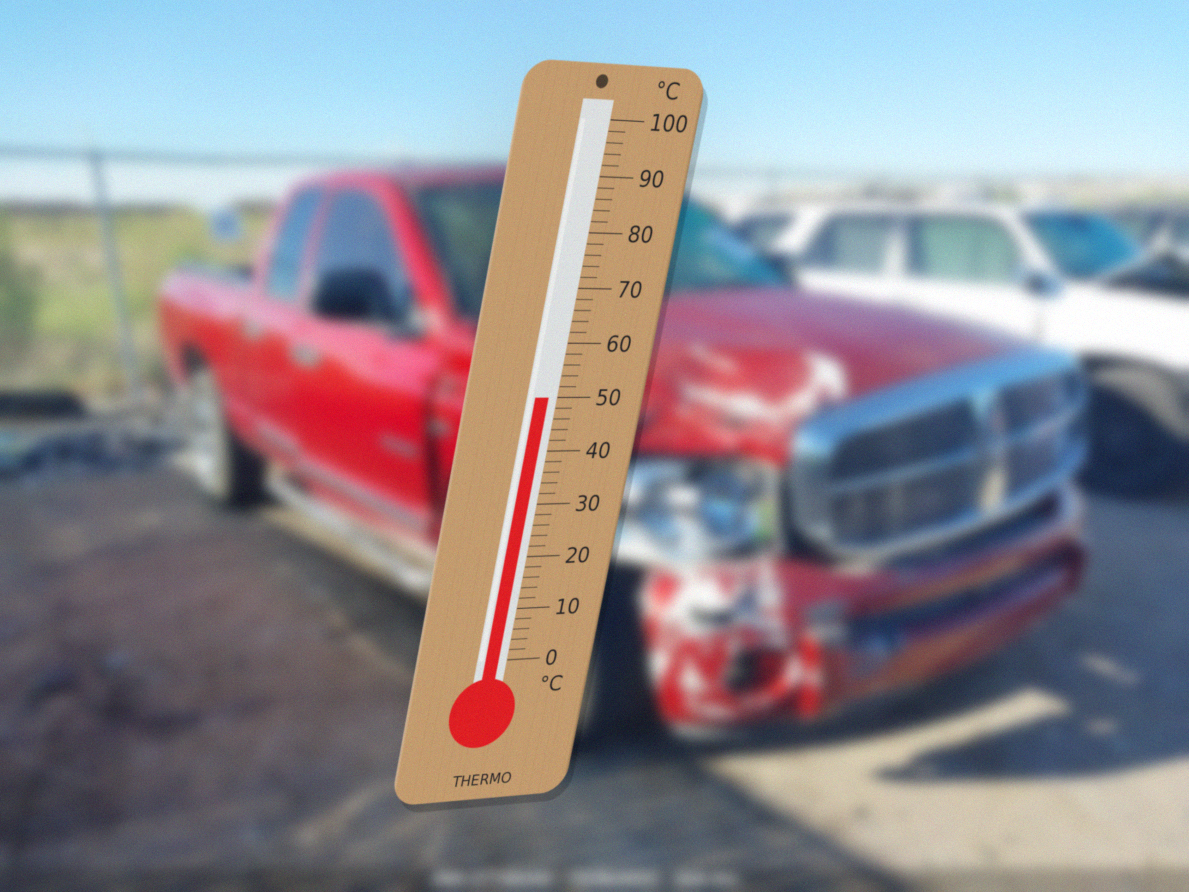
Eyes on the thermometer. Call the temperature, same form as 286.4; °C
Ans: 50; °C
